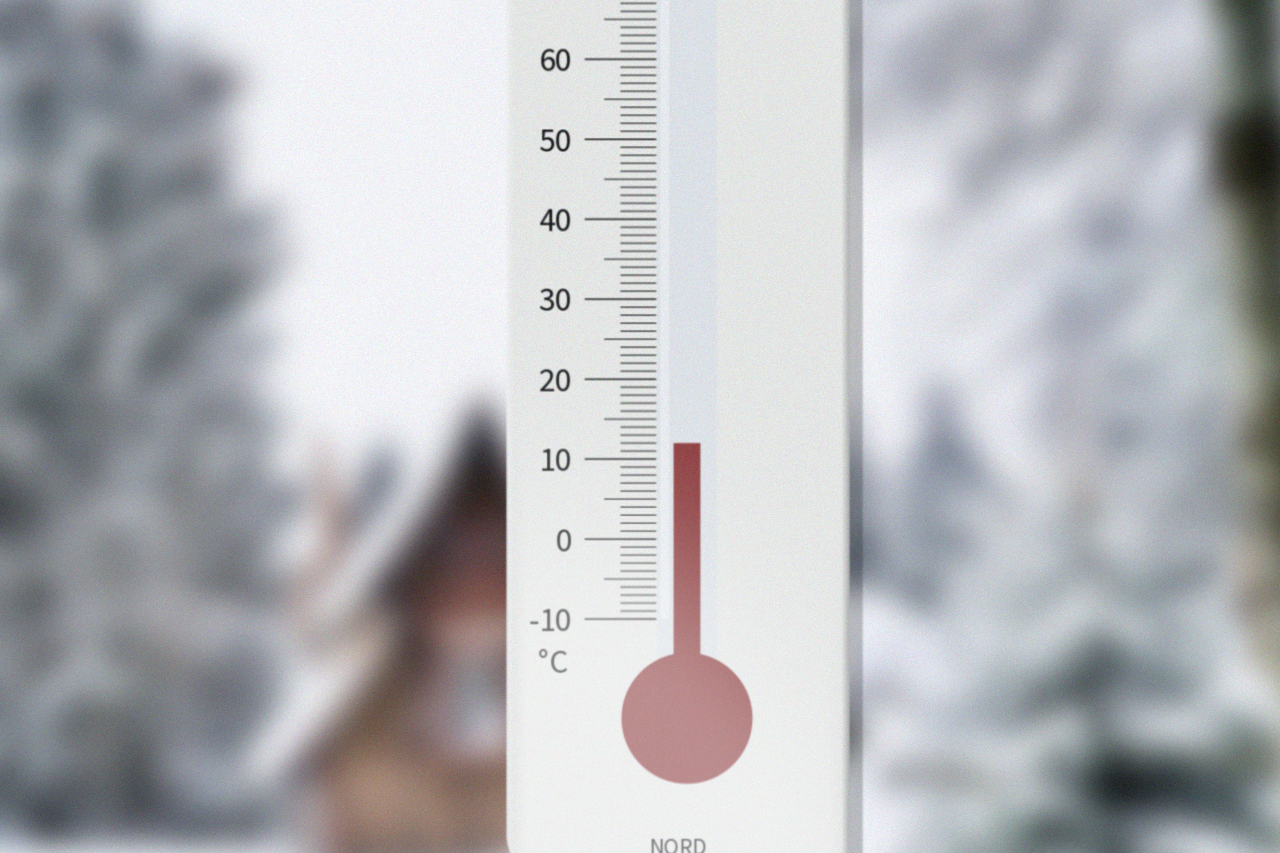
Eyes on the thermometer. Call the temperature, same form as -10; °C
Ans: 12; °C
